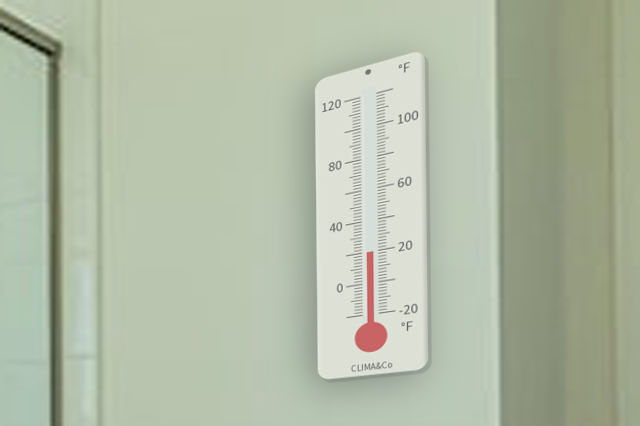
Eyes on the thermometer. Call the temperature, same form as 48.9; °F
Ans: 20; °F
